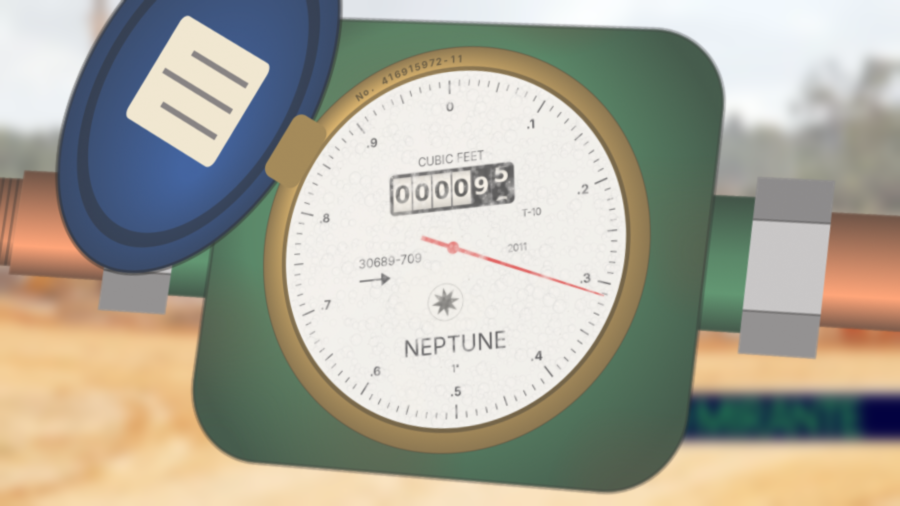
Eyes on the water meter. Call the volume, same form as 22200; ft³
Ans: 95.31; ft³
